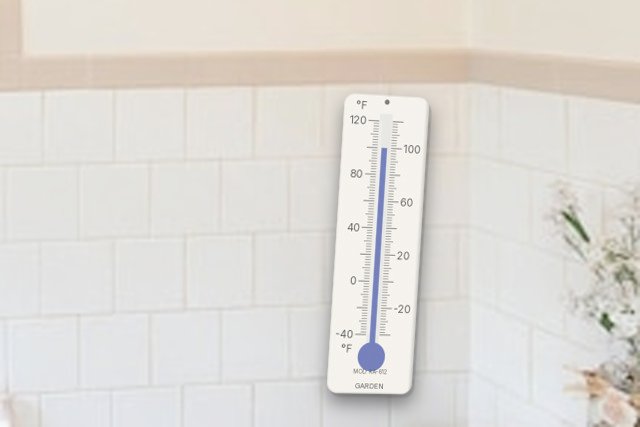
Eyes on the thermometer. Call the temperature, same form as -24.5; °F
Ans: 100; °F
